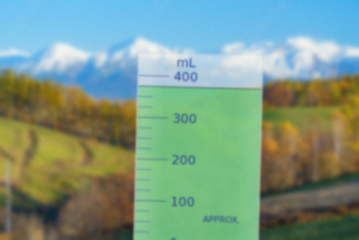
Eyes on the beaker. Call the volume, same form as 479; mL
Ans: 375; mL
